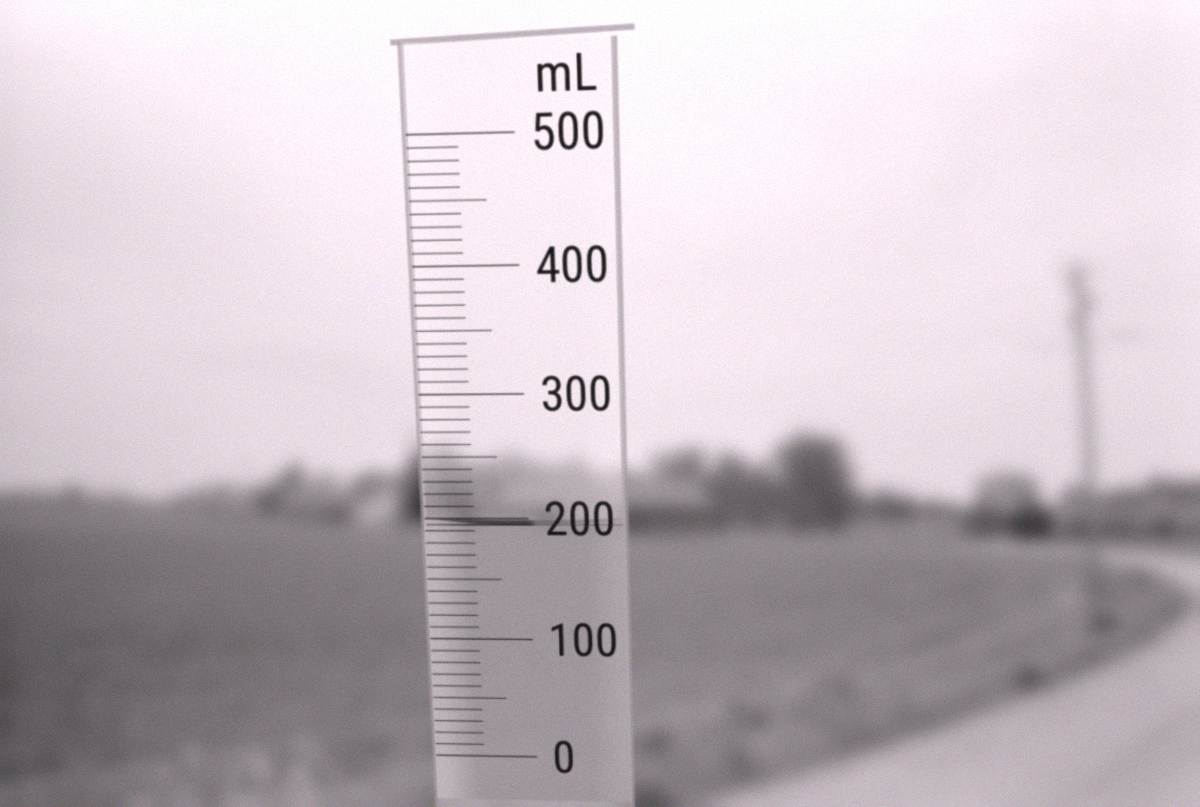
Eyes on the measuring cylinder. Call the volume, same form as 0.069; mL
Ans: 195; mL
